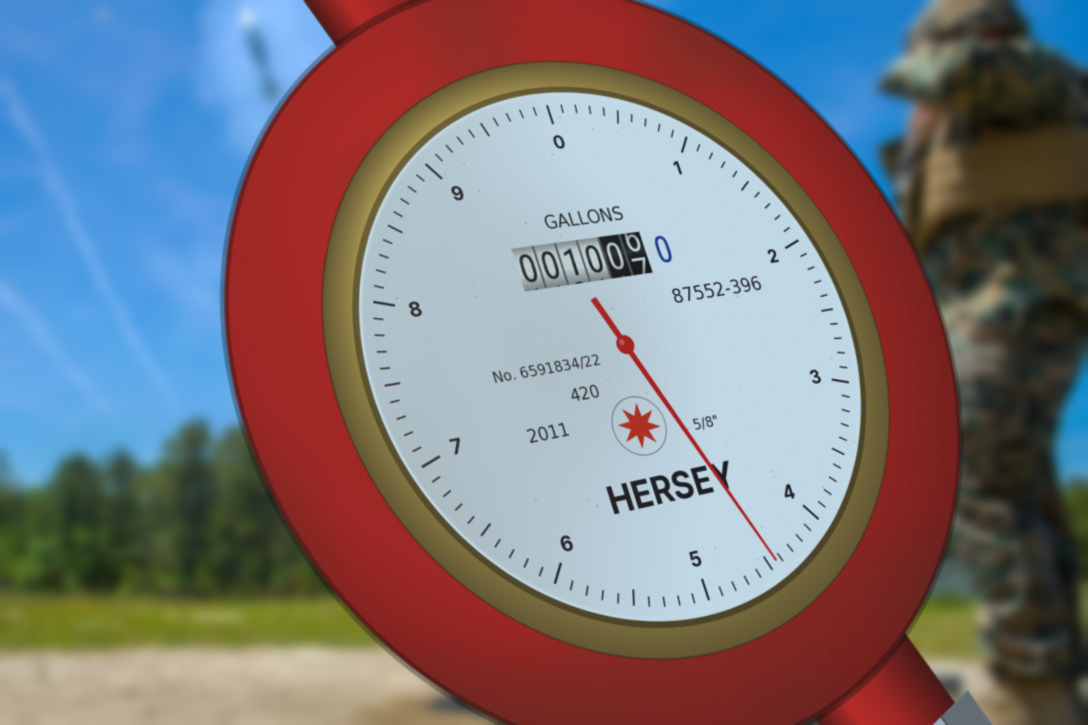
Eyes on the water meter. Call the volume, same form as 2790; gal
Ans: 10064.4; gal
